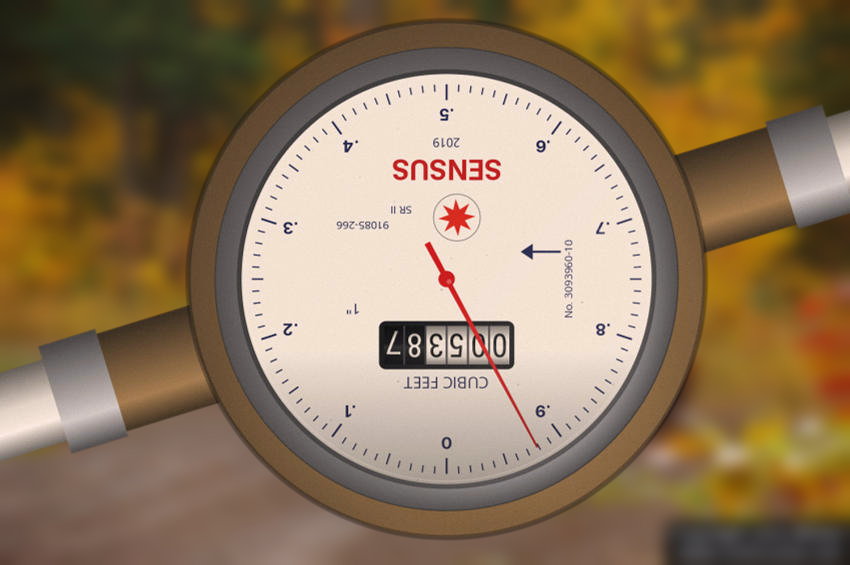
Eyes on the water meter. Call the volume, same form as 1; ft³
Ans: 5386.92; ft³
